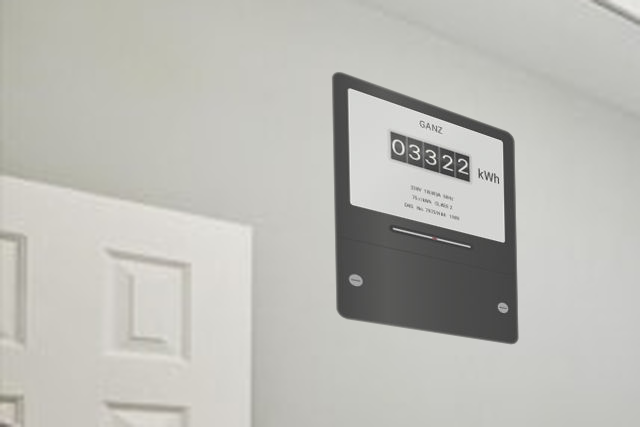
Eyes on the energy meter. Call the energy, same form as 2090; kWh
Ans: 3322; kWh
